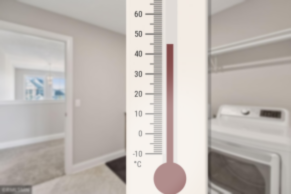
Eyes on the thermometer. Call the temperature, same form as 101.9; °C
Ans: 45; °C
